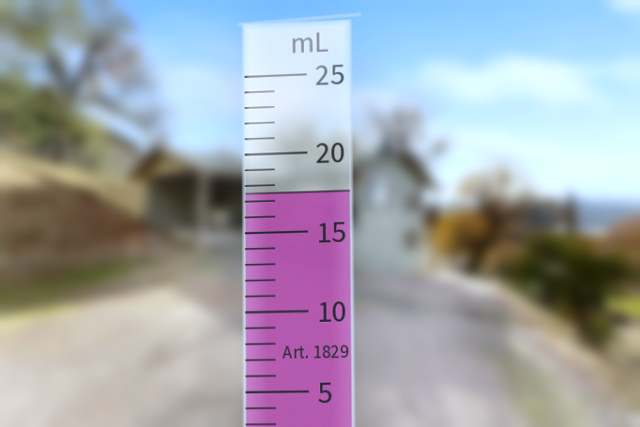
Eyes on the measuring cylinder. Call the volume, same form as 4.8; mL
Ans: 17.5; mL
